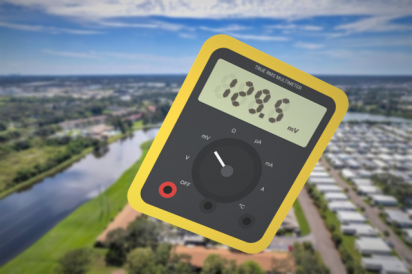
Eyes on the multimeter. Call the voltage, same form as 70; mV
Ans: 129.5; mV
